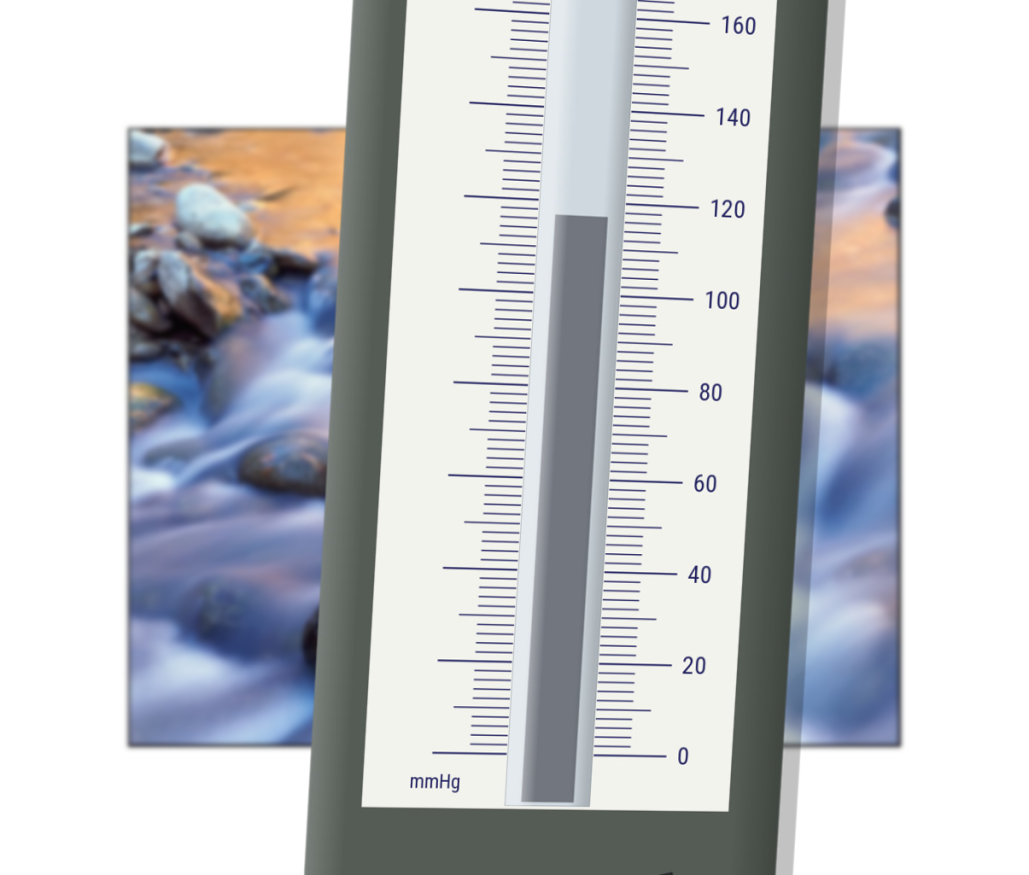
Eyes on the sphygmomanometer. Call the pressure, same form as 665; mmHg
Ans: 117; mmHg
